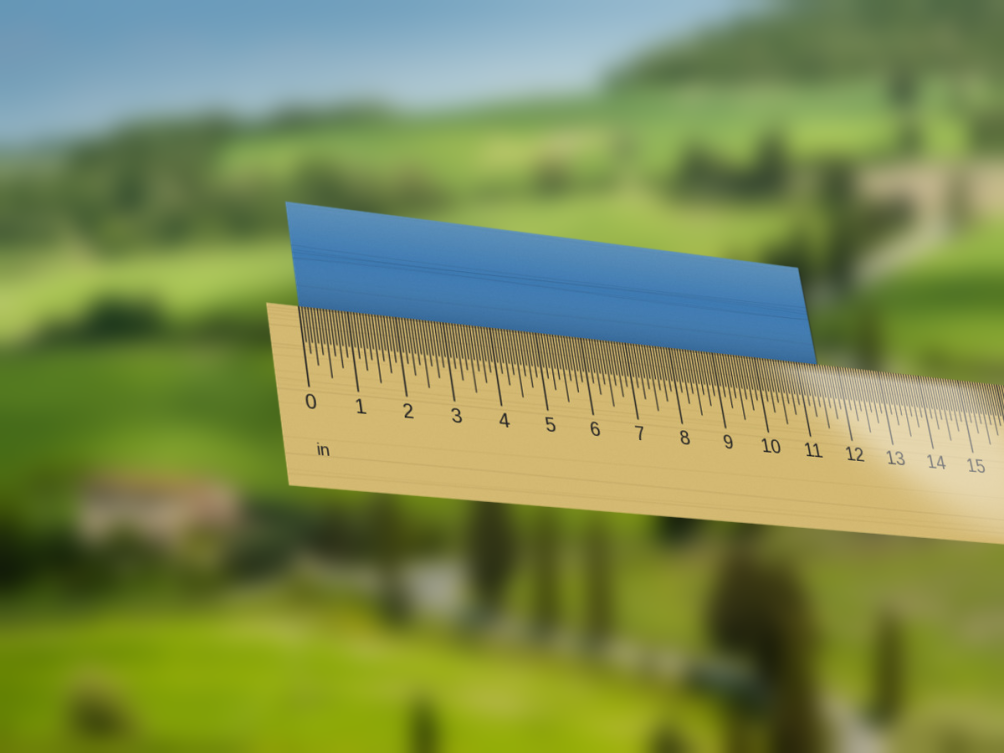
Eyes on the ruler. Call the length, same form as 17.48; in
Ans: 11.5; in
